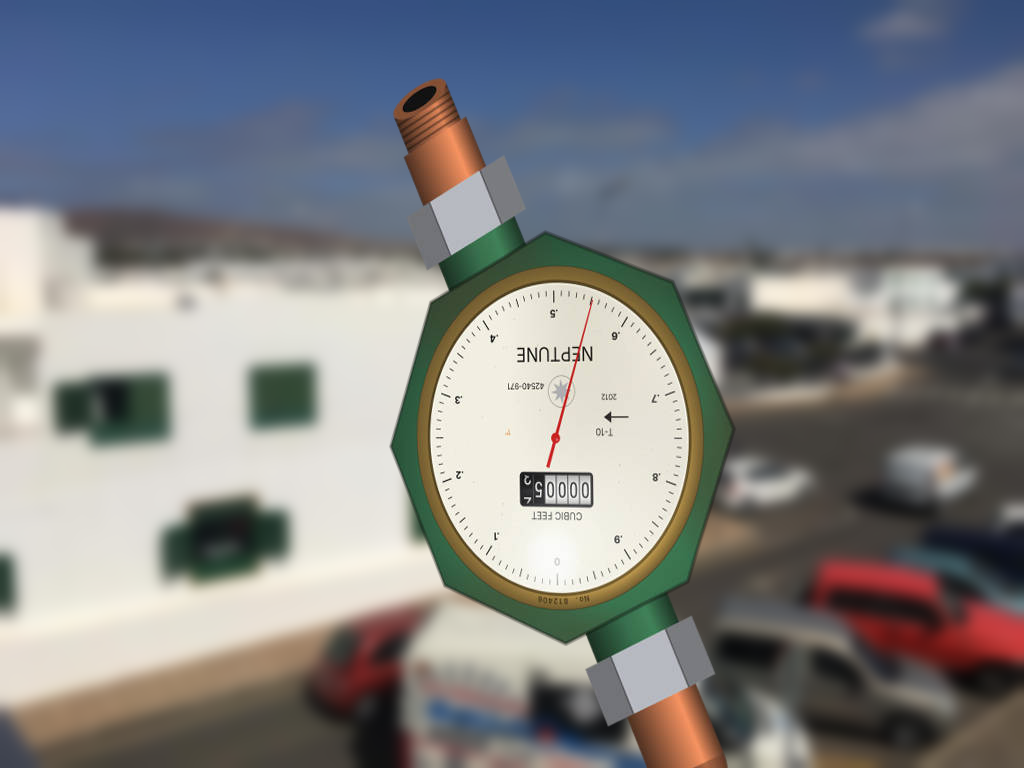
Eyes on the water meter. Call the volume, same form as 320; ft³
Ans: 52.55; ft³
